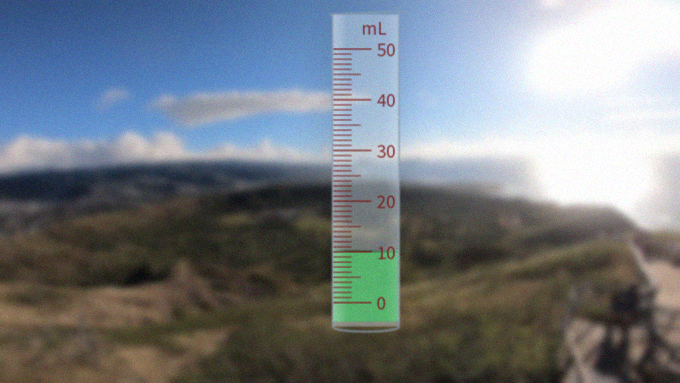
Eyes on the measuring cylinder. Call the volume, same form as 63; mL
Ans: 10; mL
